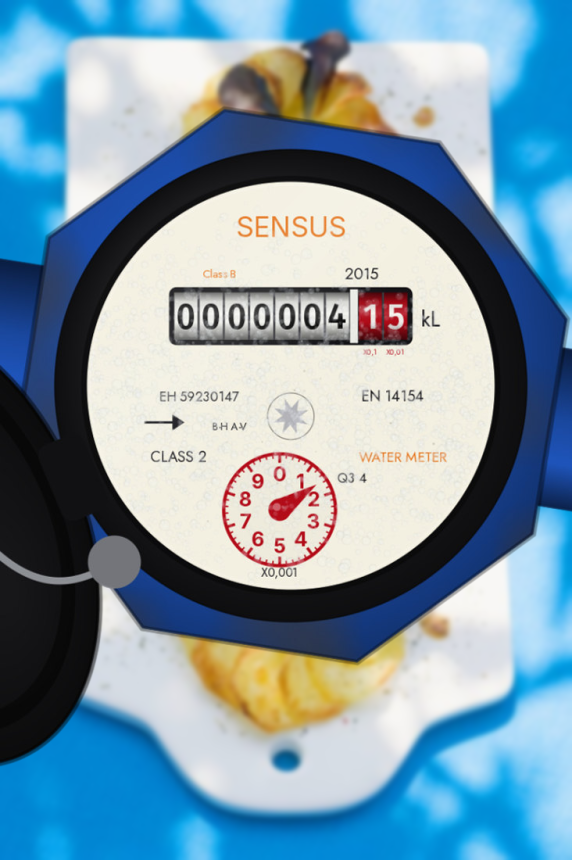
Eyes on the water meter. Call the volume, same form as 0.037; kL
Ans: 4.151; kL
